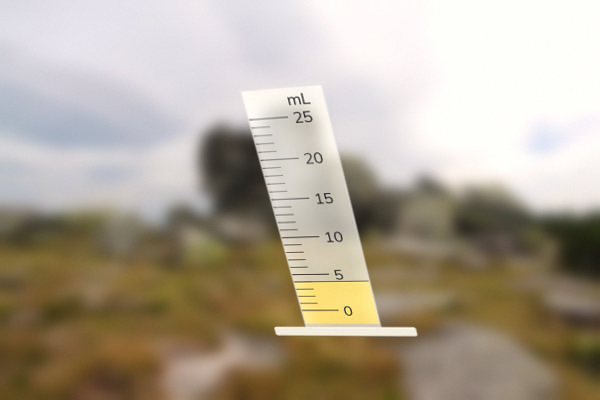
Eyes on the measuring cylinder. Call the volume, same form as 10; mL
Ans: 4; mL
